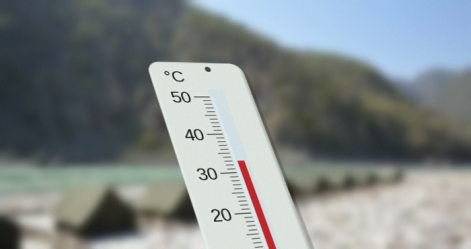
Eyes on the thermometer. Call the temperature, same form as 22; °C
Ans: 33; °C
